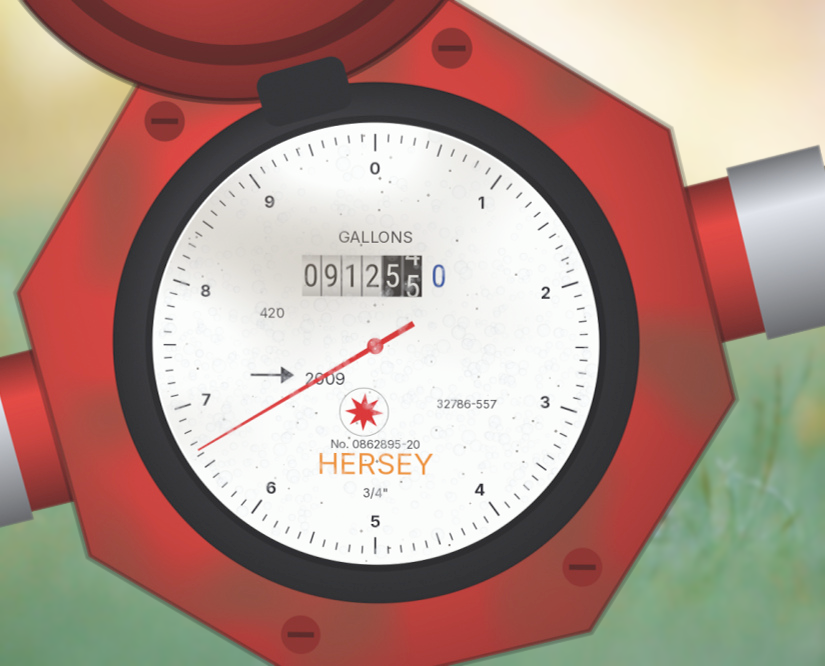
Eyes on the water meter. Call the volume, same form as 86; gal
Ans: 912546.6; gal
